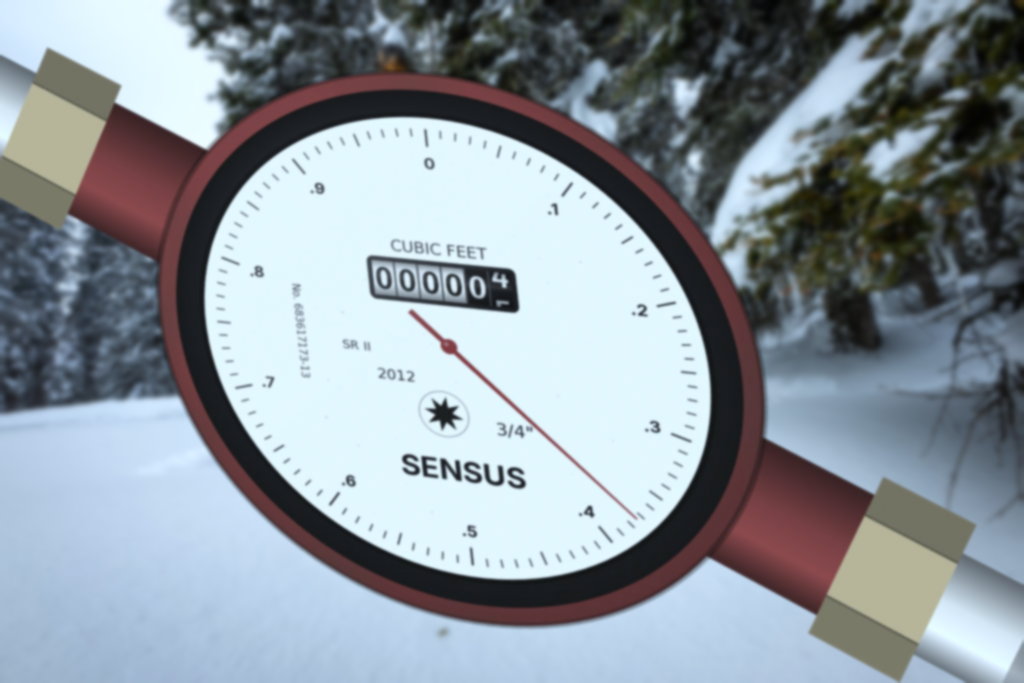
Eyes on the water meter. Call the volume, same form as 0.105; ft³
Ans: 4.37; ft³
